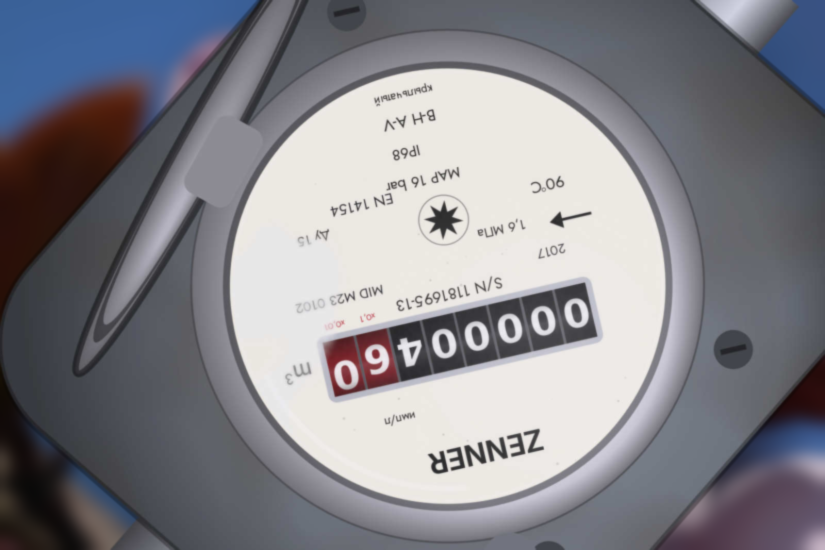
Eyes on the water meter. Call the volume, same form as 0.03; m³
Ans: 4.60; m³
